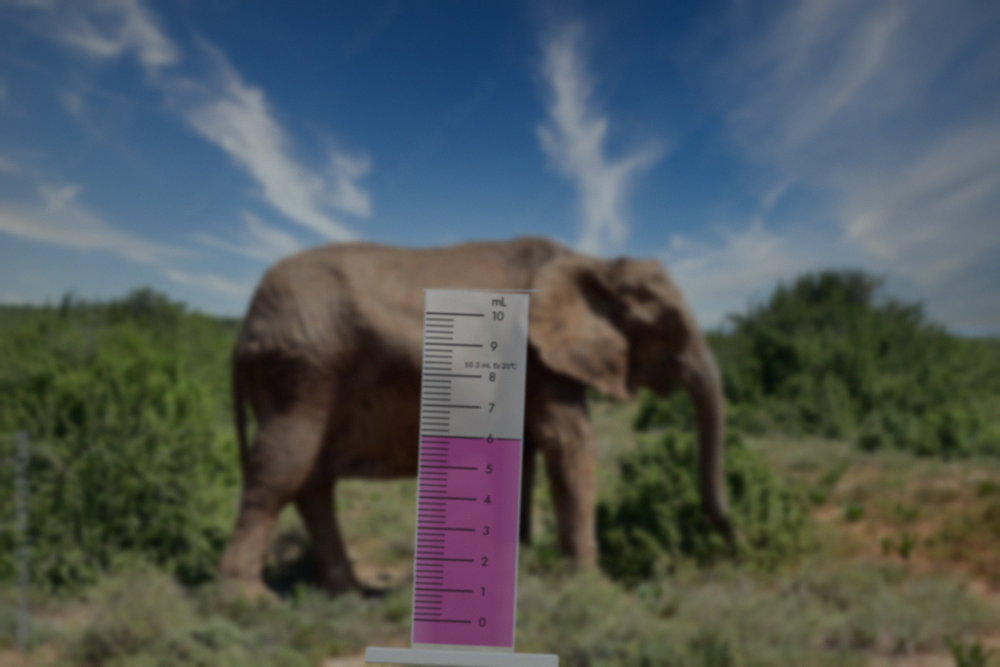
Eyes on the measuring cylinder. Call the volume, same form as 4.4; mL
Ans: 6; mL
